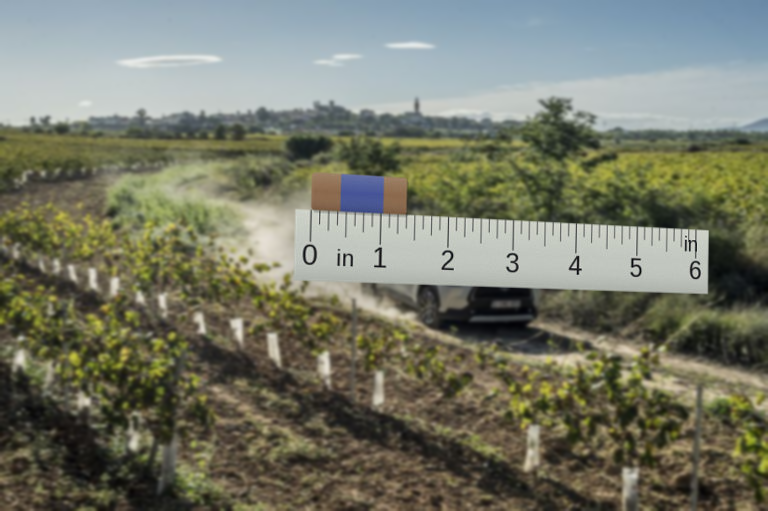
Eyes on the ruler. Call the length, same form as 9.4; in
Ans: 1.375; in
